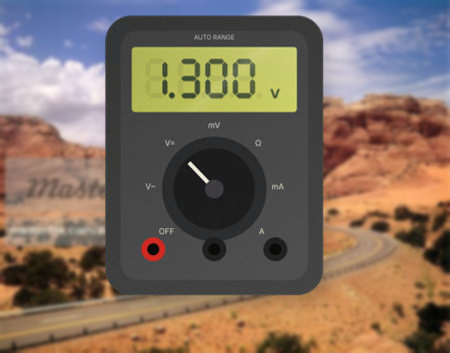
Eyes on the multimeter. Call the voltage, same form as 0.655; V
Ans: 1.300; V
